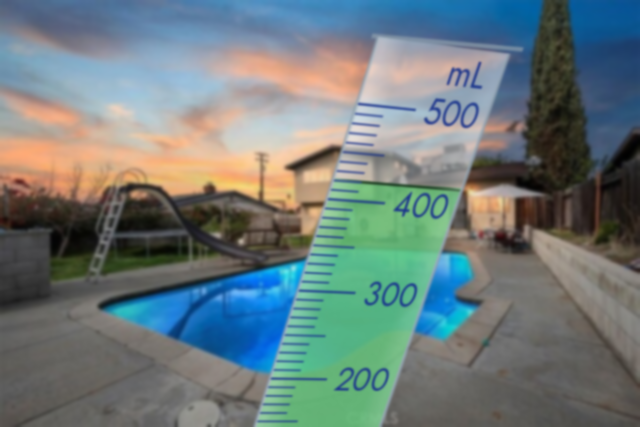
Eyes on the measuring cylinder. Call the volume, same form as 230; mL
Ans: 420; mL
